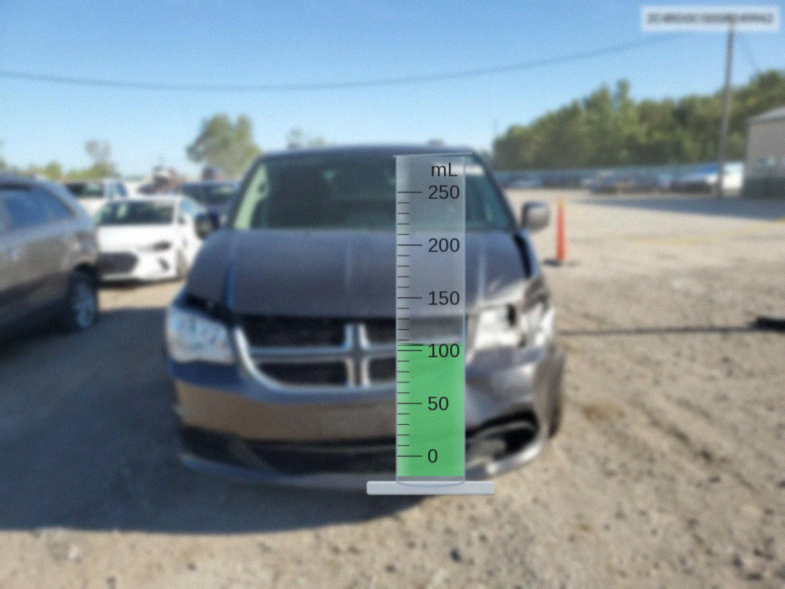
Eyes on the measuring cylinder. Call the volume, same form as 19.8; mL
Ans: 105; mL
